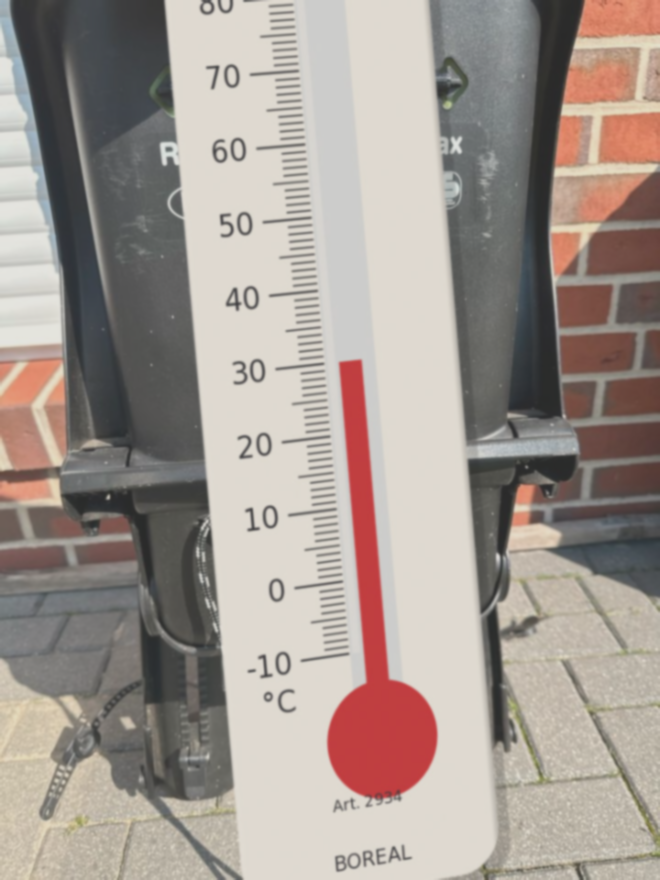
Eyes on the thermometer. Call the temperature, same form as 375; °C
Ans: 30; °C
